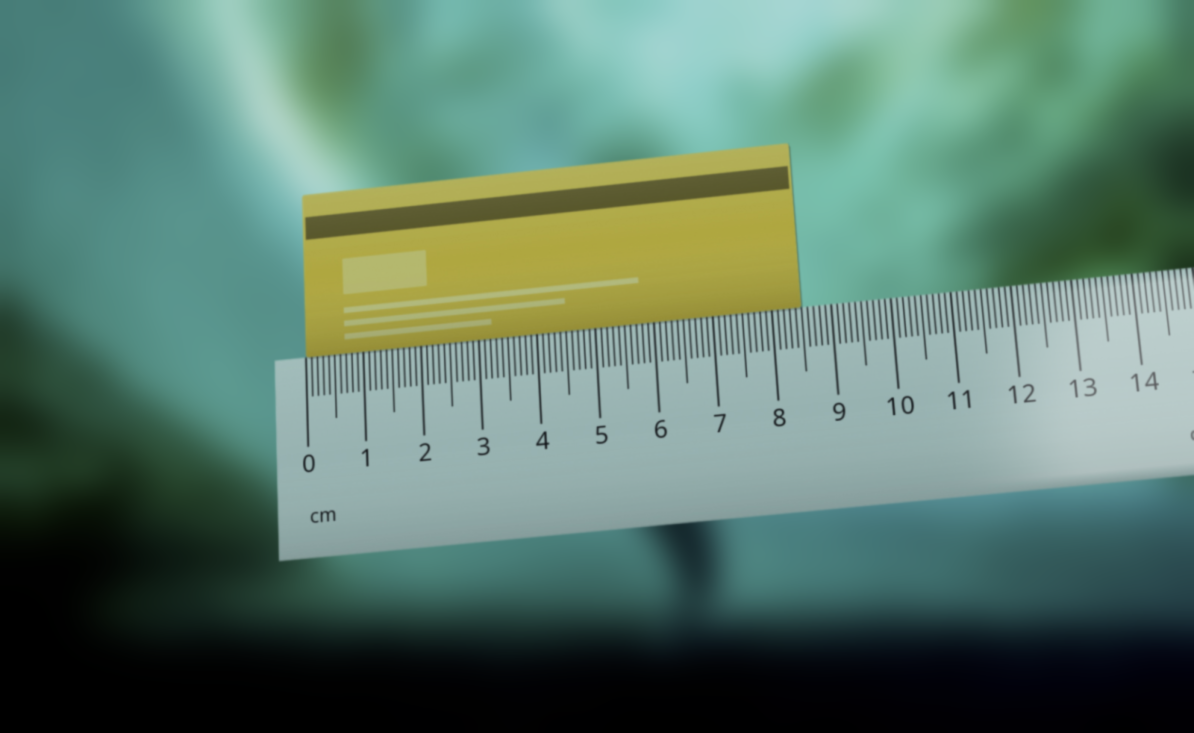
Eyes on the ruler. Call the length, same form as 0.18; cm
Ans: 8.5; cm
